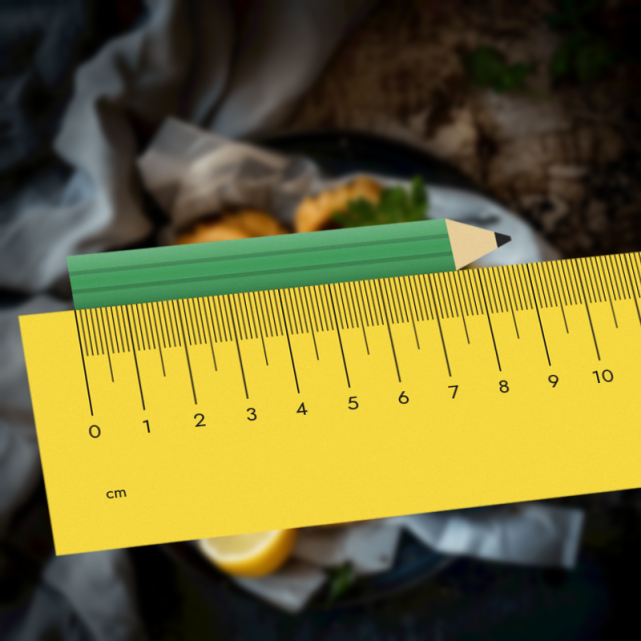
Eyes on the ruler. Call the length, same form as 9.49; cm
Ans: 8.8; cm
